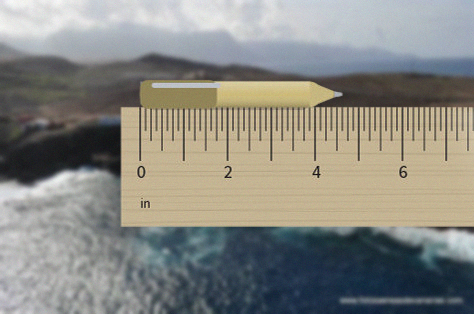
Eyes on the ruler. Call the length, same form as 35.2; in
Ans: 4.625; in
